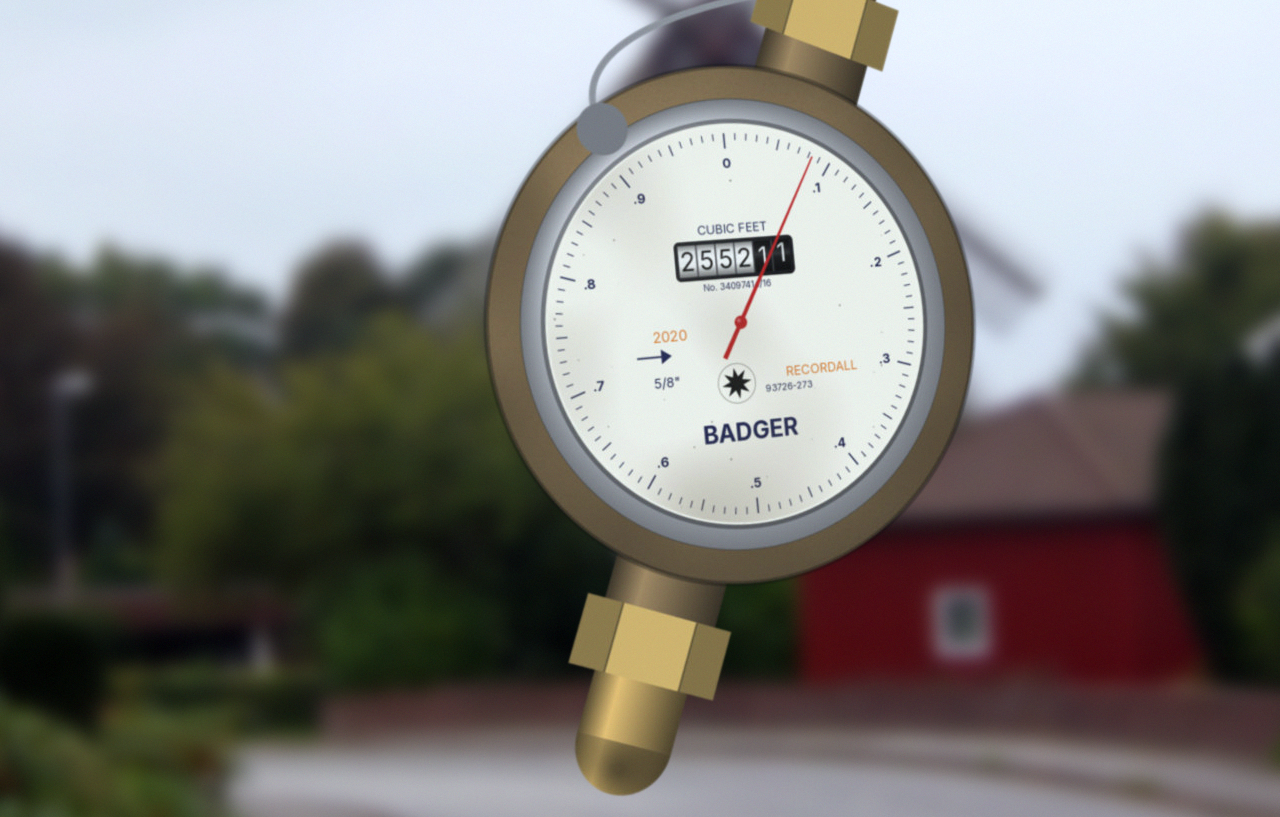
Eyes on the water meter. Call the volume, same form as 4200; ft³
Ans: 255211.08; ft³
